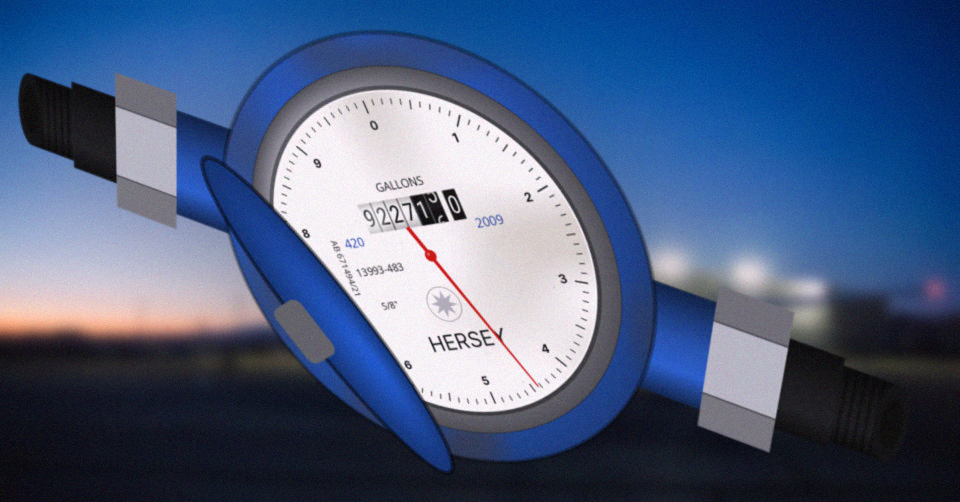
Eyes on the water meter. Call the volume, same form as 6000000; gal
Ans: 9227154.4; gal
